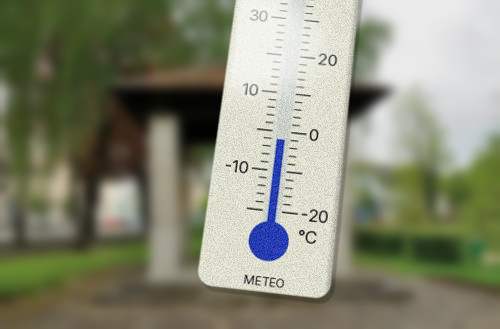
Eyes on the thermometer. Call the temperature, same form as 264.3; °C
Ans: -2; °C
